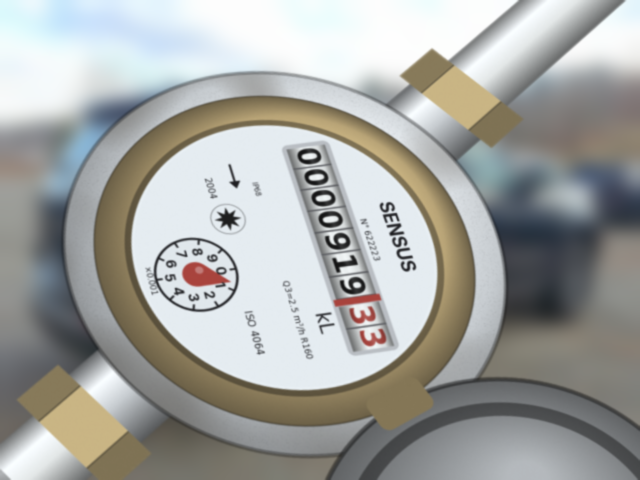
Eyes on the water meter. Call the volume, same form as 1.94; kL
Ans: 919.330; kL
